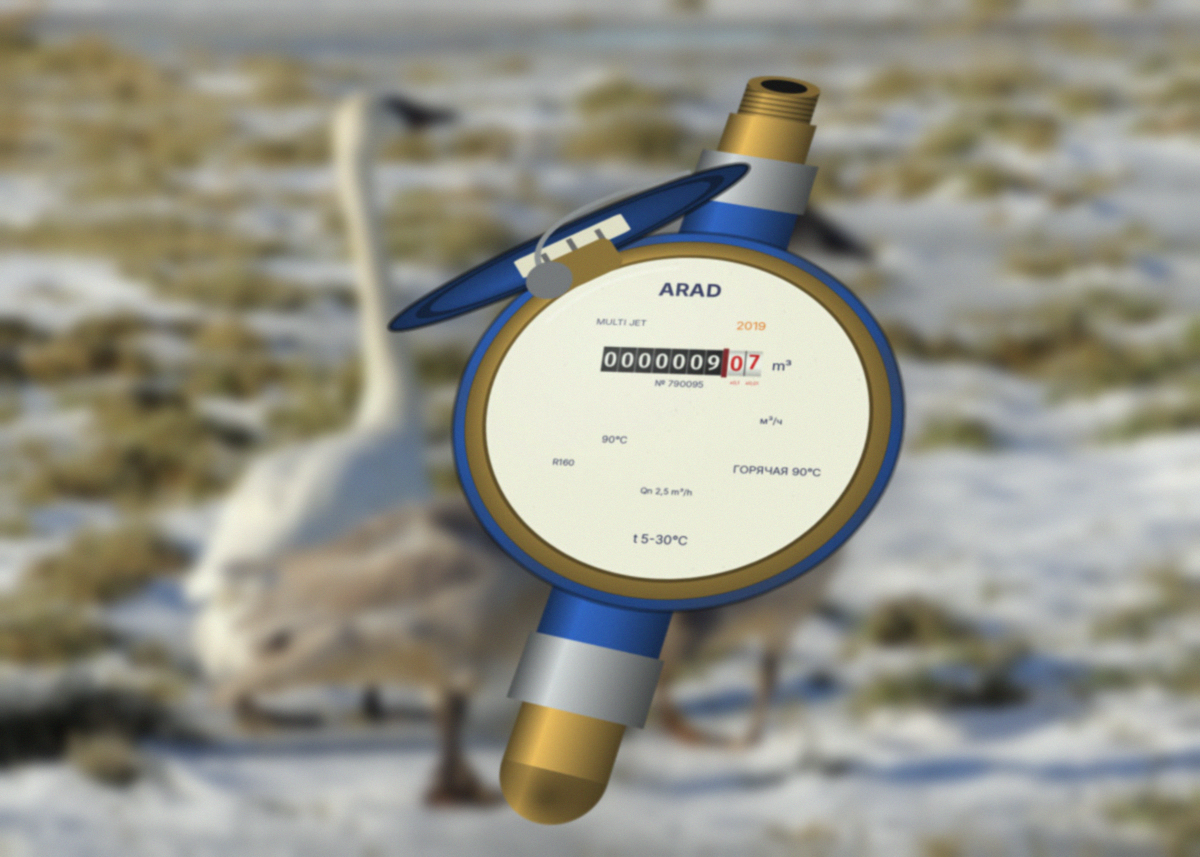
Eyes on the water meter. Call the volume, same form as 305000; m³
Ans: 9.07; m³
